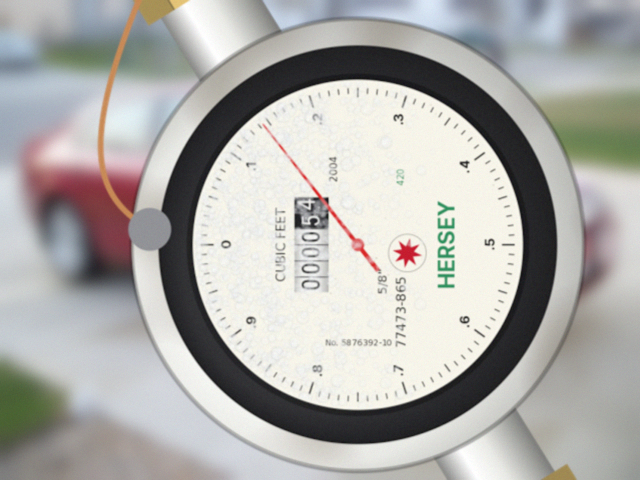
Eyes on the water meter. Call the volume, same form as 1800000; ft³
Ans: 54.14; ft³
